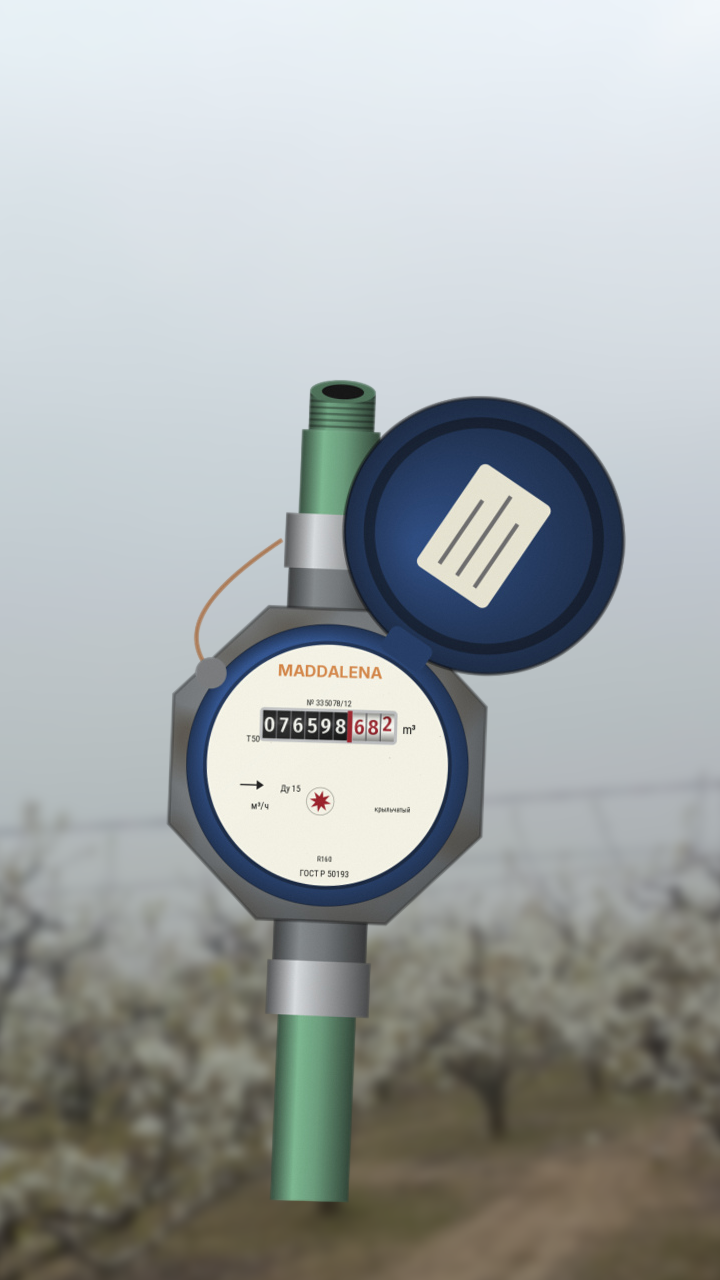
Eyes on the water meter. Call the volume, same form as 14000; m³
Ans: 76598.682; m³
